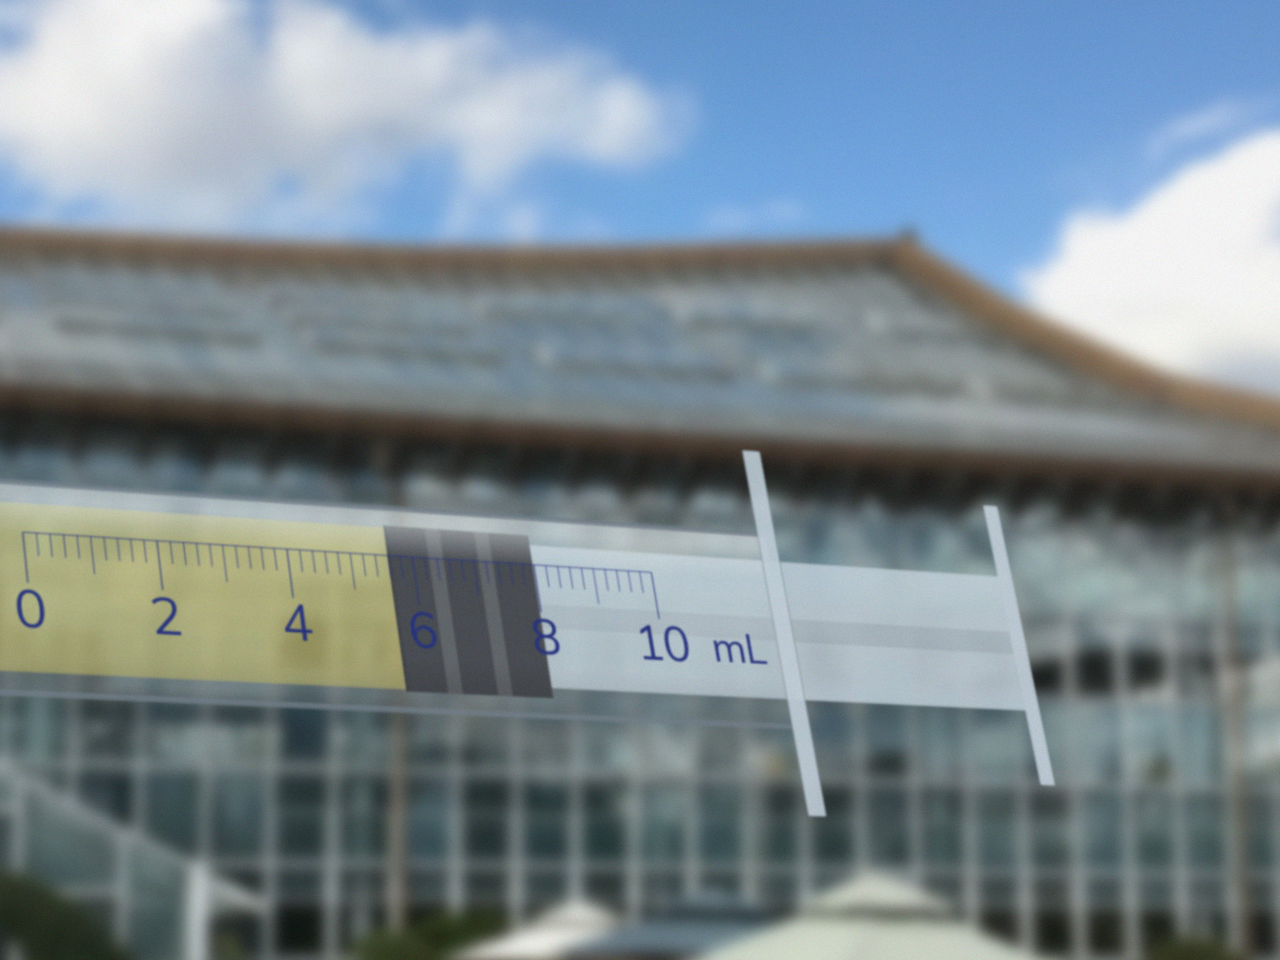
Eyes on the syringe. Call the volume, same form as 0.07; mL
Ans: 5.6; mL
